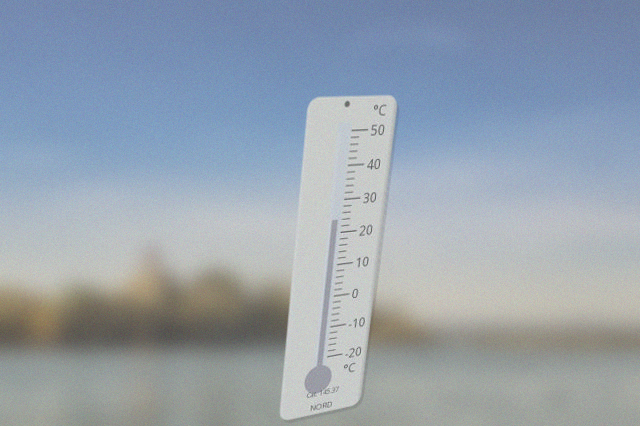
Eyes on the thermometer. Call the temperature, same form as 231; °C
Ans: 24; °C
